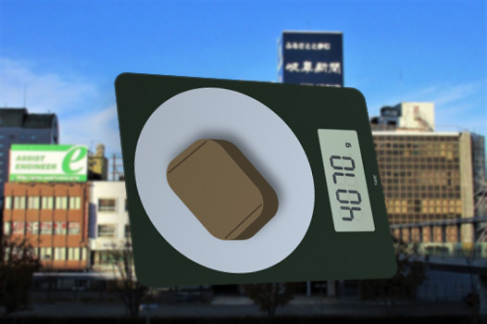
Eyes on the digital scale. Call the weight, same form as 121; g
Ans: 4070; g
